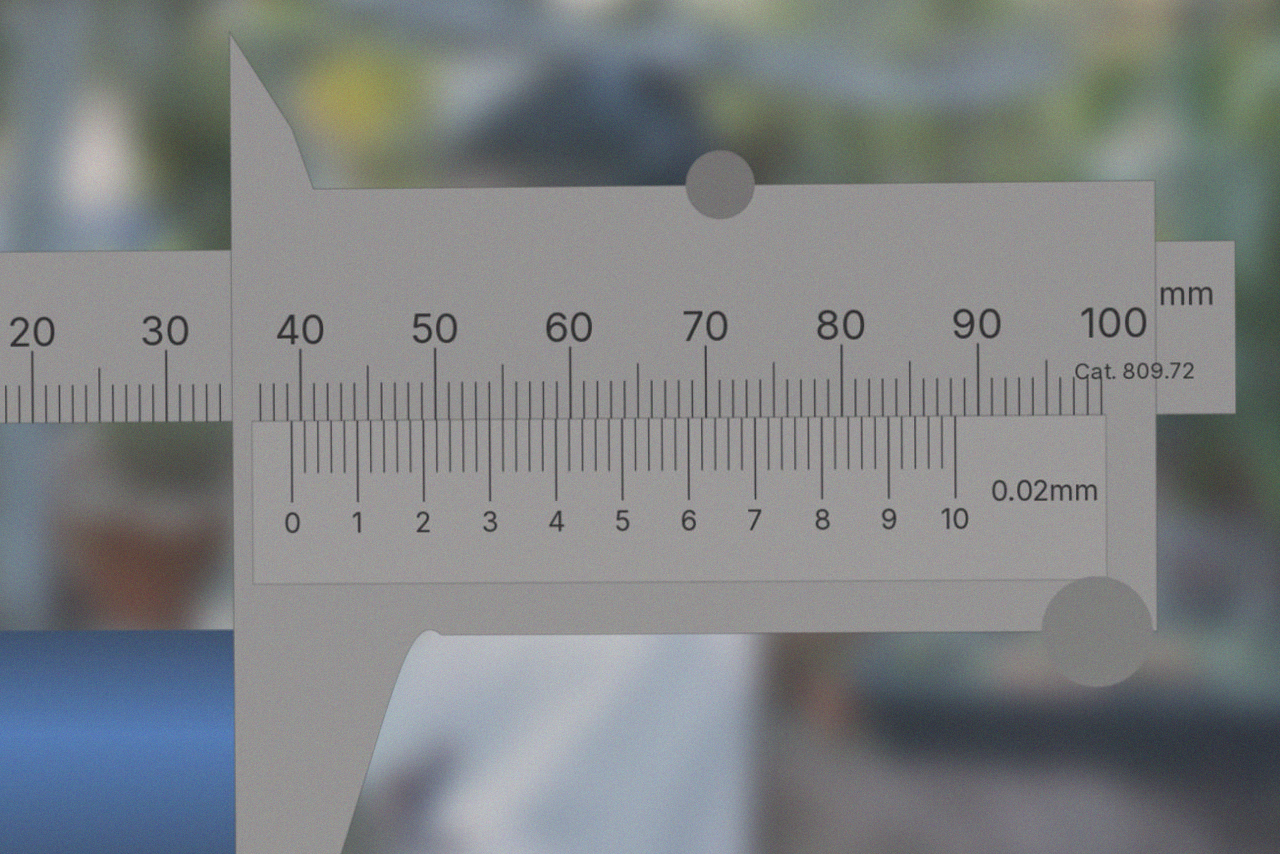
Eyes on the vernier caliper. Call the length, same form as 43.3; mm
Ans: 39.3; mm
